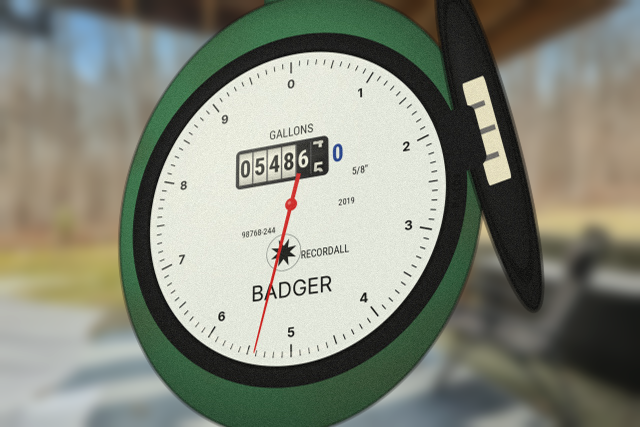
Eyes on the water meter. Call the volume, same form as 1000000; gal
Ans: 548645.4; gal
